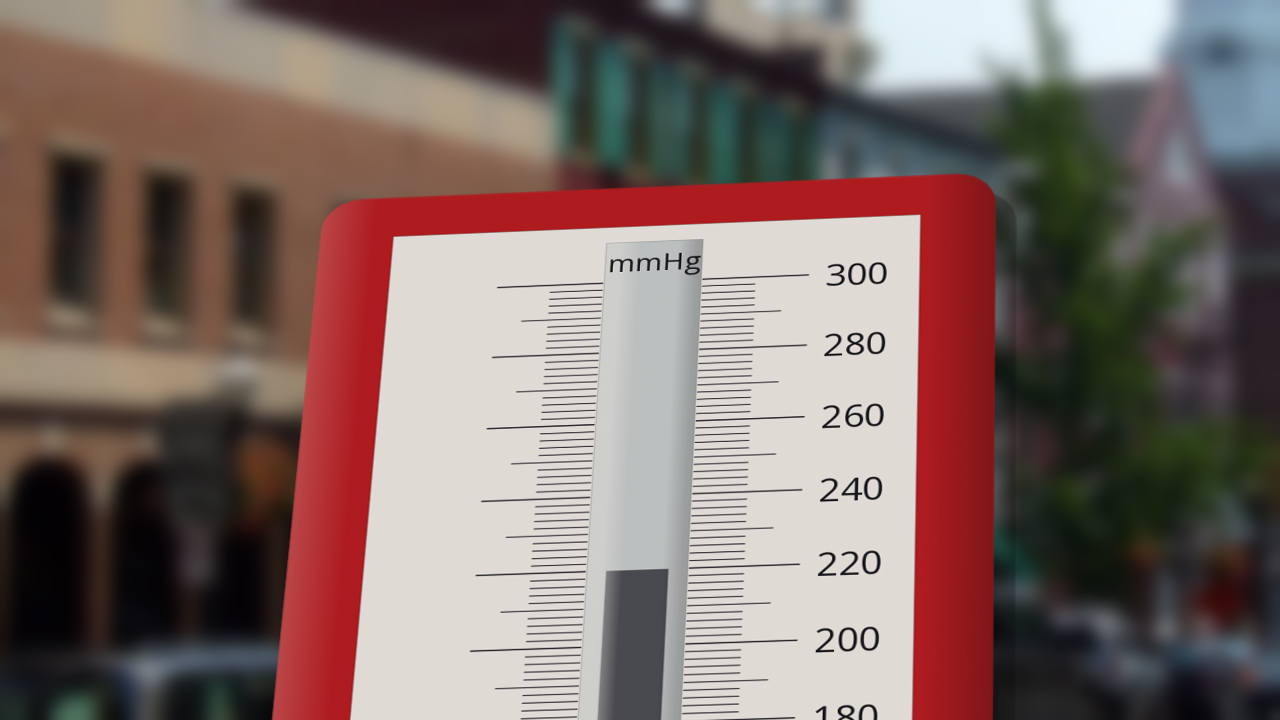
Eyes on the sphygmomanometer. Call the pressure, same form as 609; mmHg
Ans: 220; mmHg
